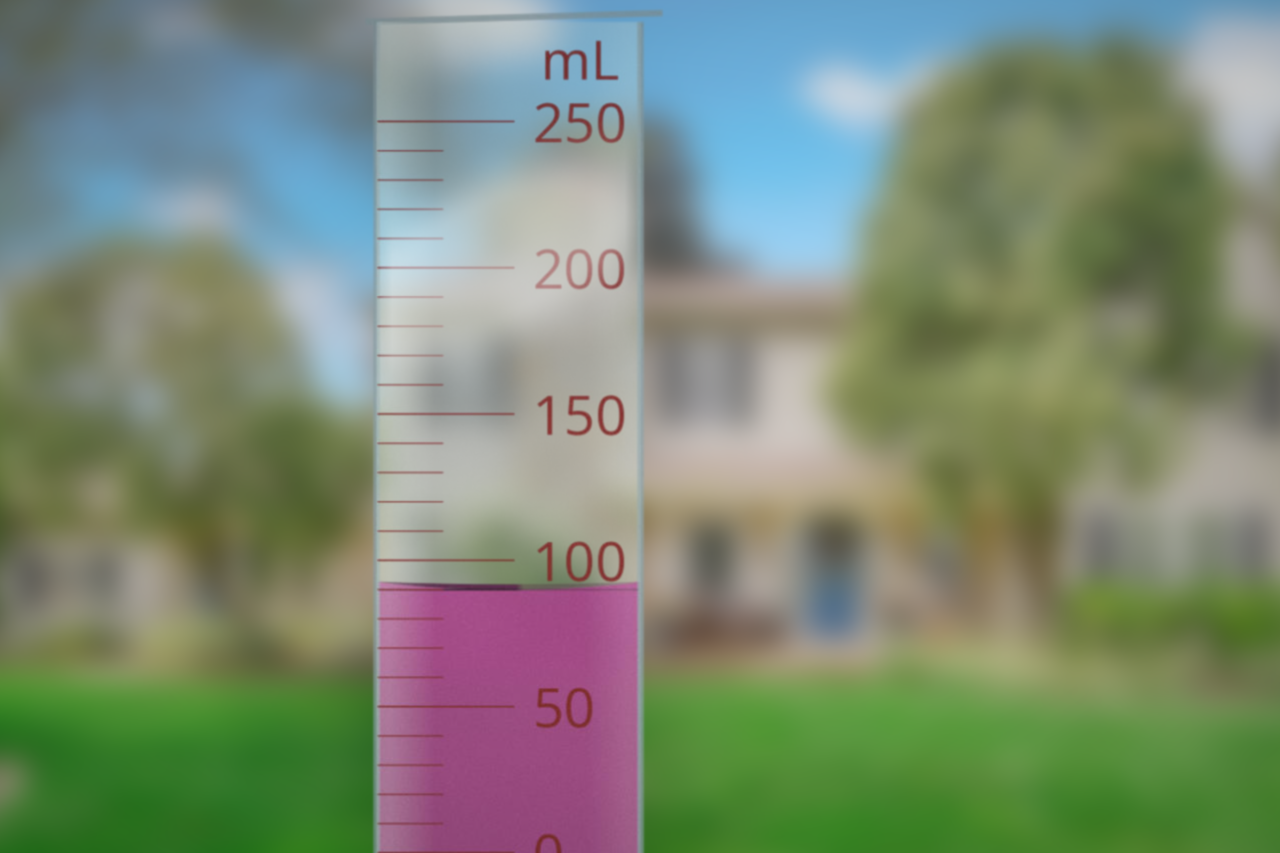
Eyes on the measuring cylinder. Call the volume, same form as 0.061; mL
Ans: 90; mL
